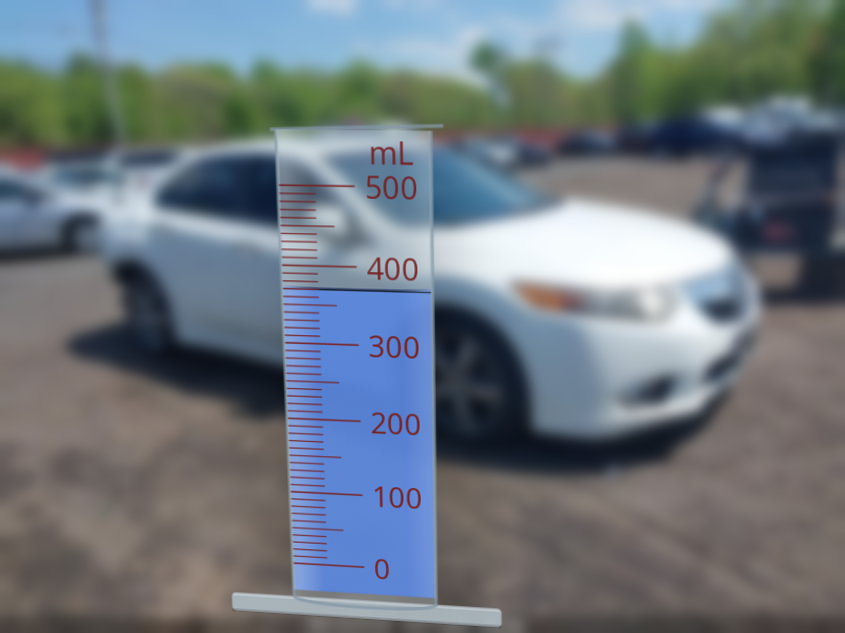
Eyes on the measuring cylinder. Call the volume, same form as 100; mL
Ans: 370; mL
